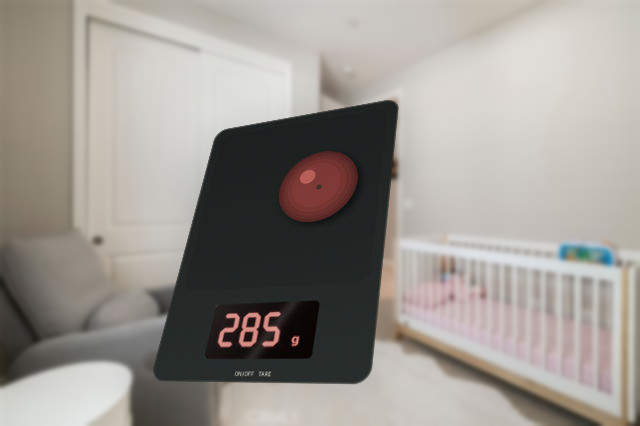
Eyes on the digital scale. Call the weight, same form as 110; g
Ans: 285; g
